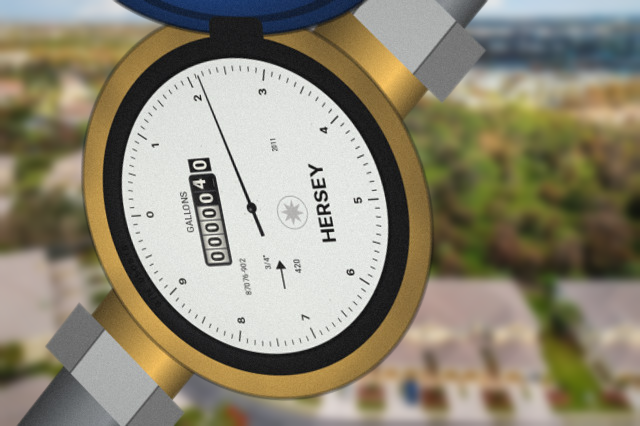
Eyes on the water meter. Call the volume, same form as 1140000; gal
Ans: 42.1; gal
